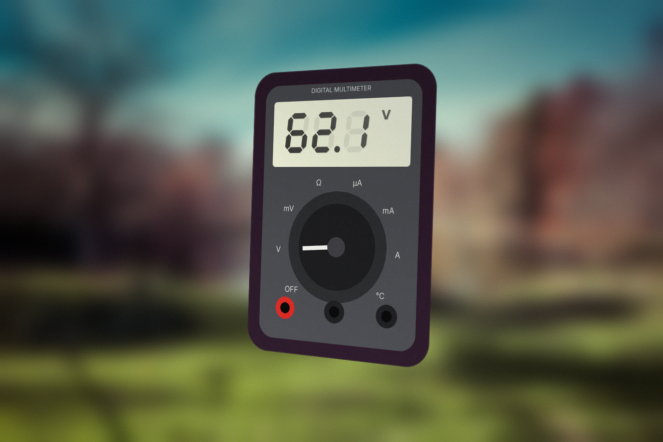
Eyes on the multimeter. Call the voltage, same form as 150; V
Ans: 62.1; V
